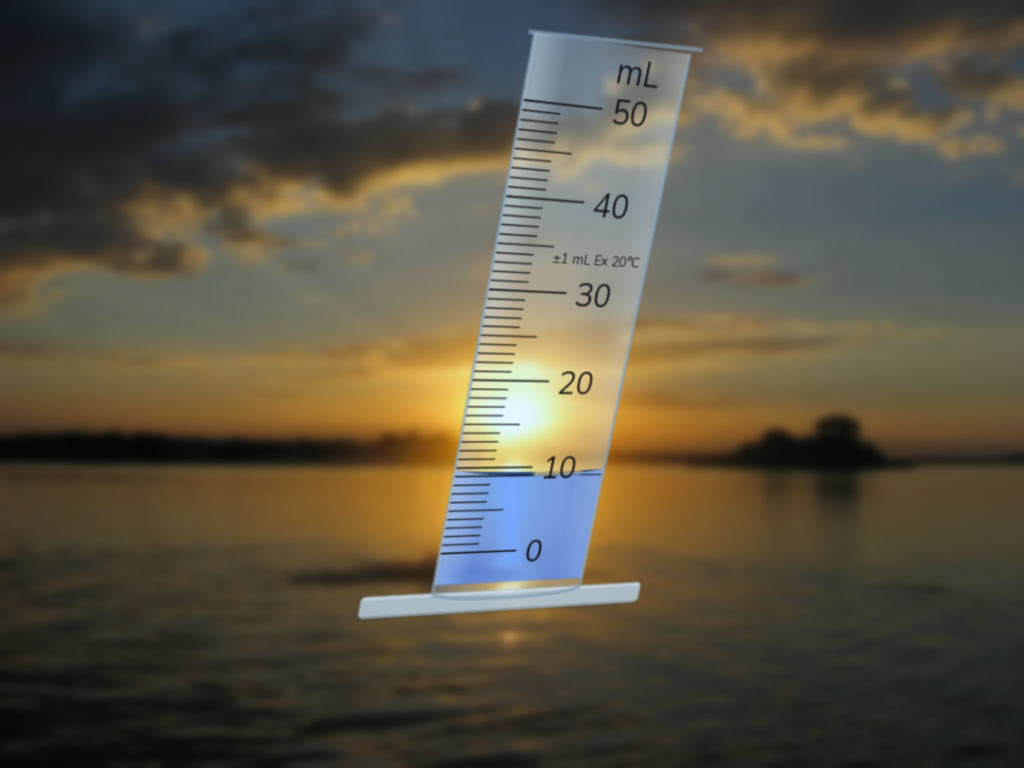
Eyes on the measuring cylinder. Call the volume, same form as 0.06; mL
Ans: 9; mL
